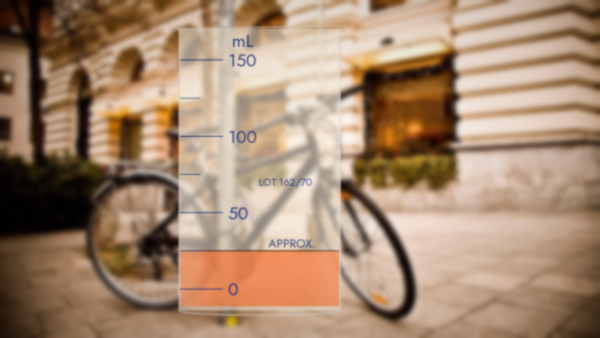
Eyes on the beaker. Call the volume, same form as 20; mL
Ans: 25; mL
